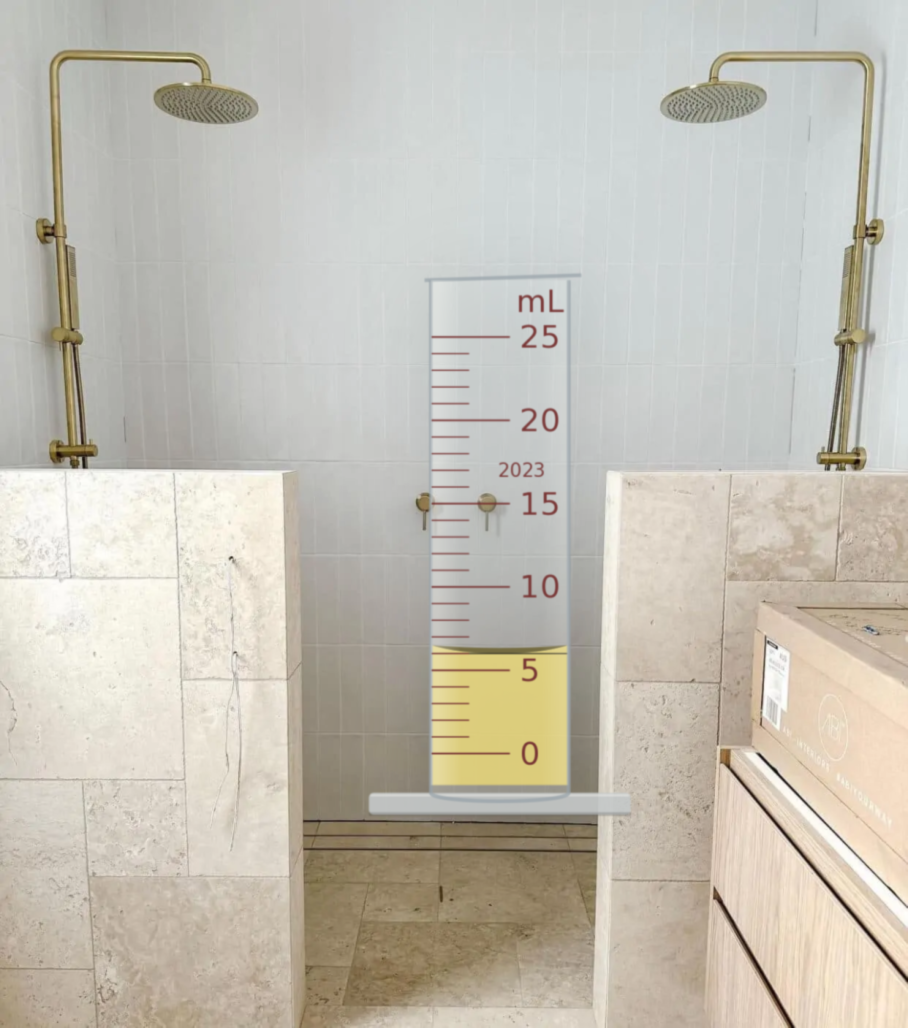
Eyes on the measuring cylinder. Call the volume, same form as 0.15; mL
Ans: 6; mL
